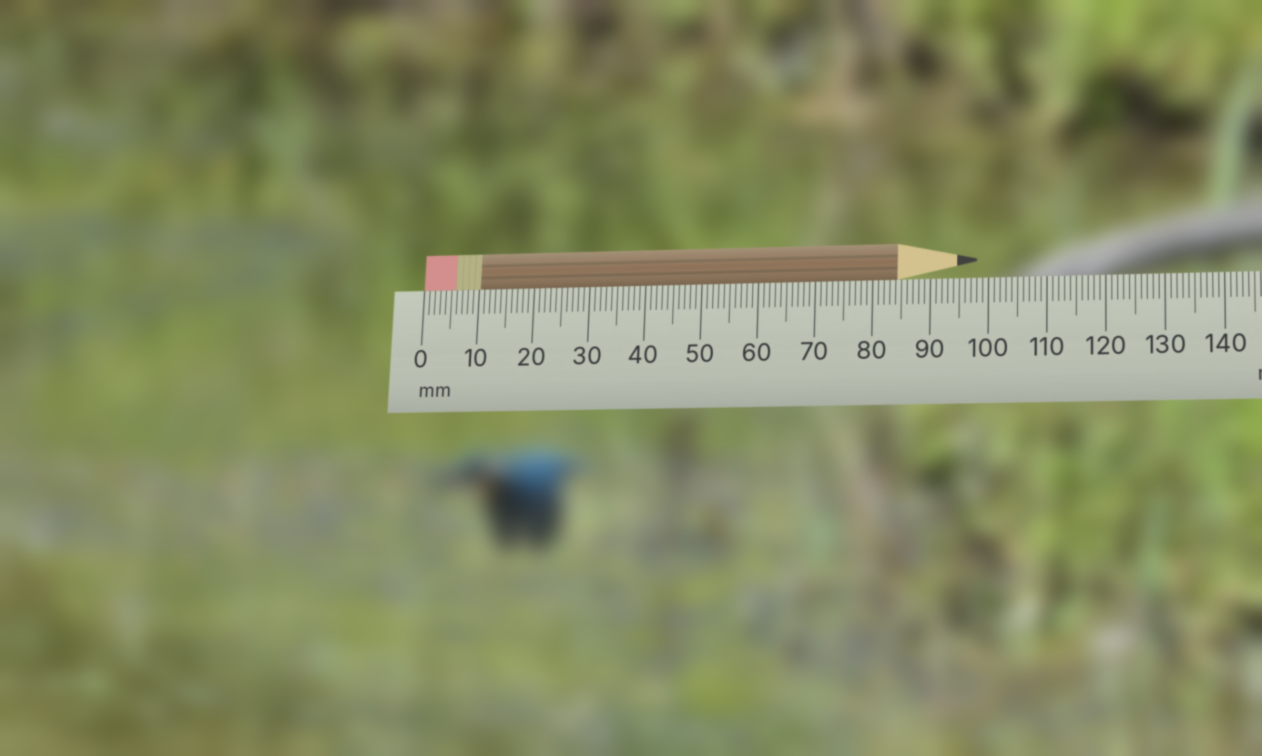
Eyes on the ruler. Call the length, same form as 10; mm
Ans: 98; mm
